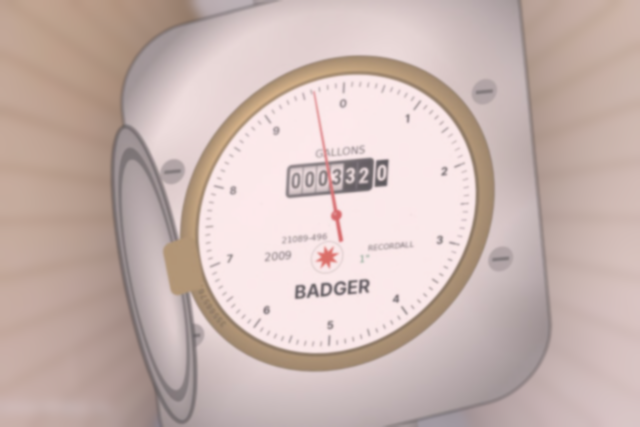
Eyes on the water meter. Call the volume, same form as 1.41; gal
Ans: 3319.6; gal
